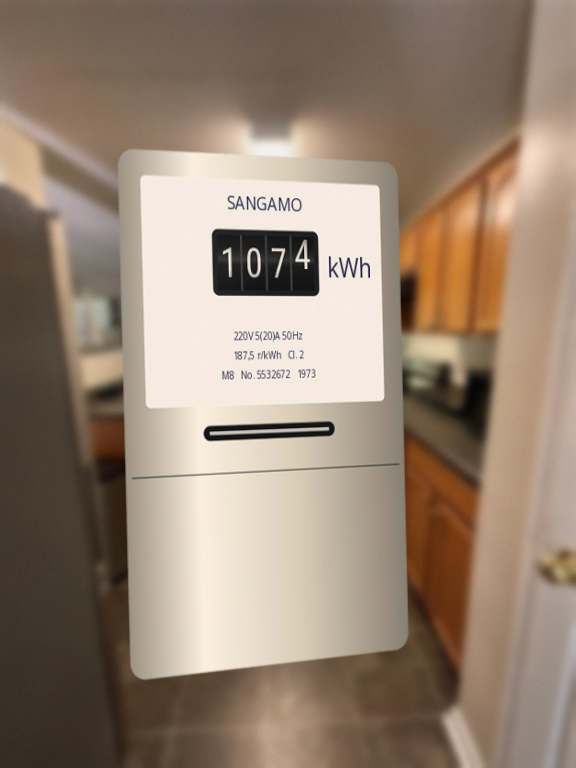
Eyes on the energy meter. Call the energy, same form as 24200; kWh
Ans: 1074; kWh
